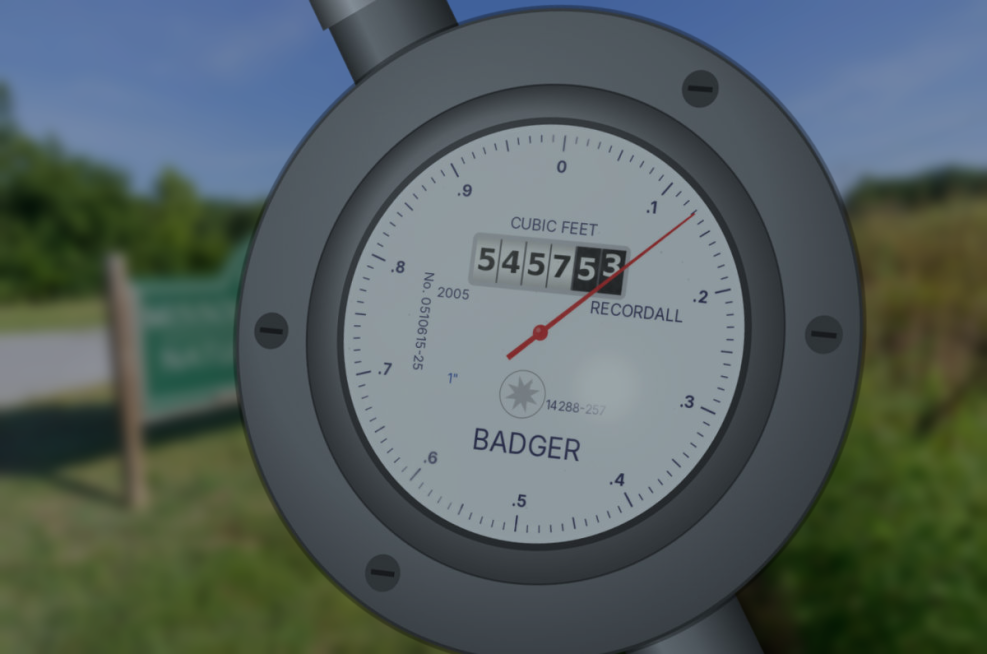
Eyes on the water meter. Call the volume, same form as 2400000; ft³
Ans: 545753.13; ft³
